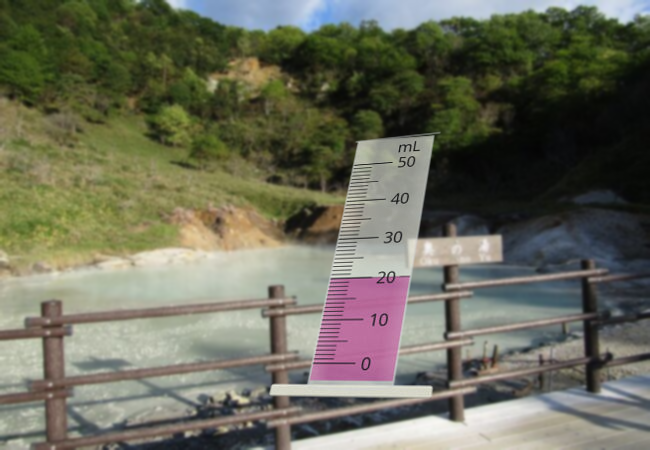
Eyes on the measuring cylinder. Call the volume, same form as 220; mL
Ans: 20; mL
